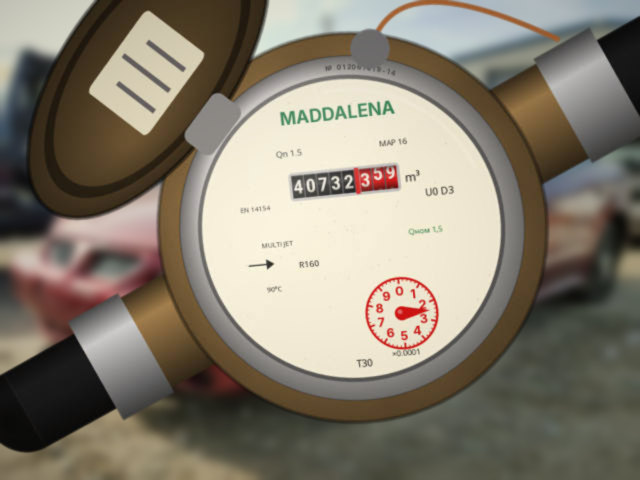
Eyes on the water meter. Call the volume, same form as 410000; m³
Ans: 40732.3592; m³
